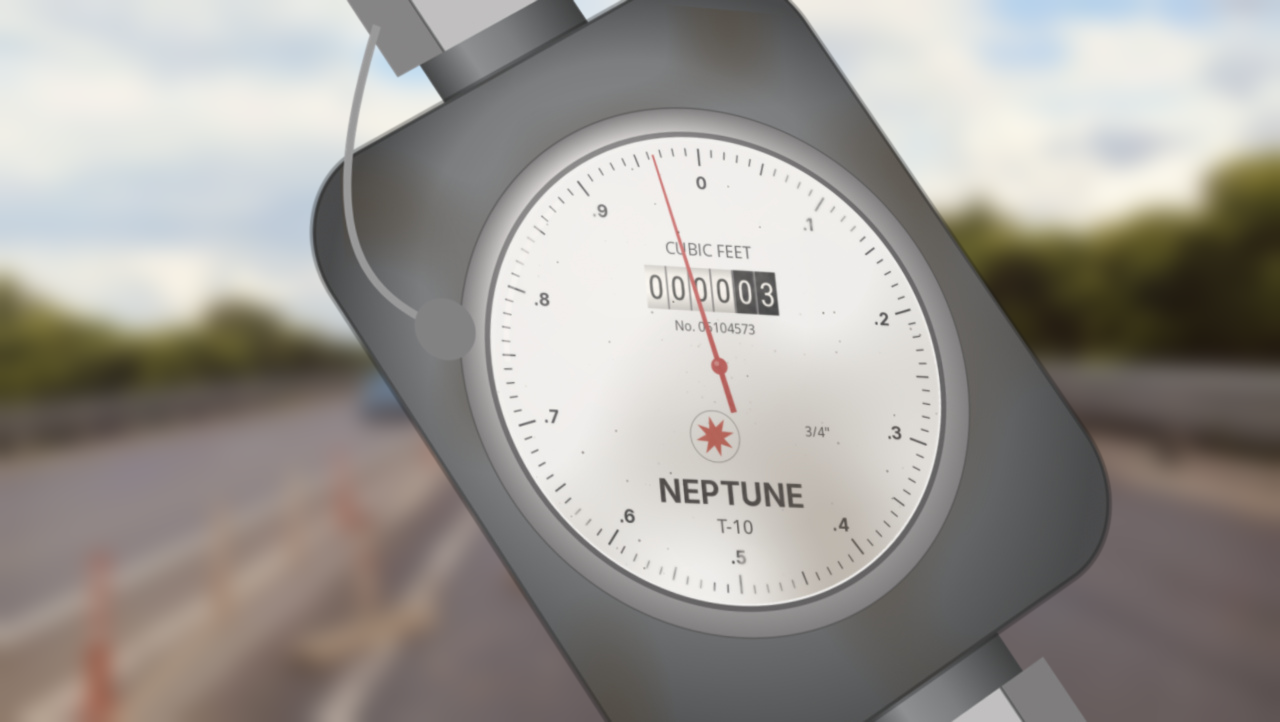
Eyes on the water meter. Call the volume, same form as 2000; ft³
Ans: 2.96; ft³
